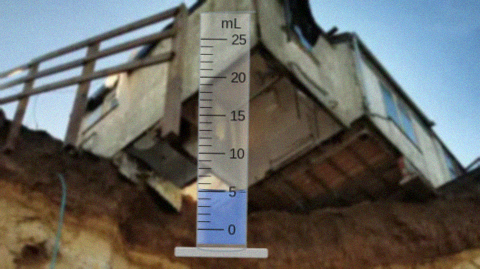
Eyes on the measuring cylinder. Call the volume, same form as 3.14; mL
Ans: 5; mL
